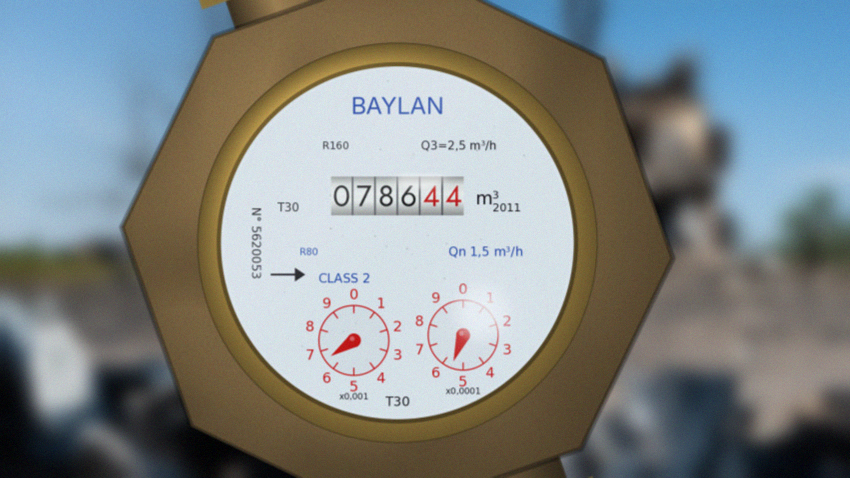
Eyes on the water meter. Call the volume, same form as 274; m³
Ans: 786.4465; m³
